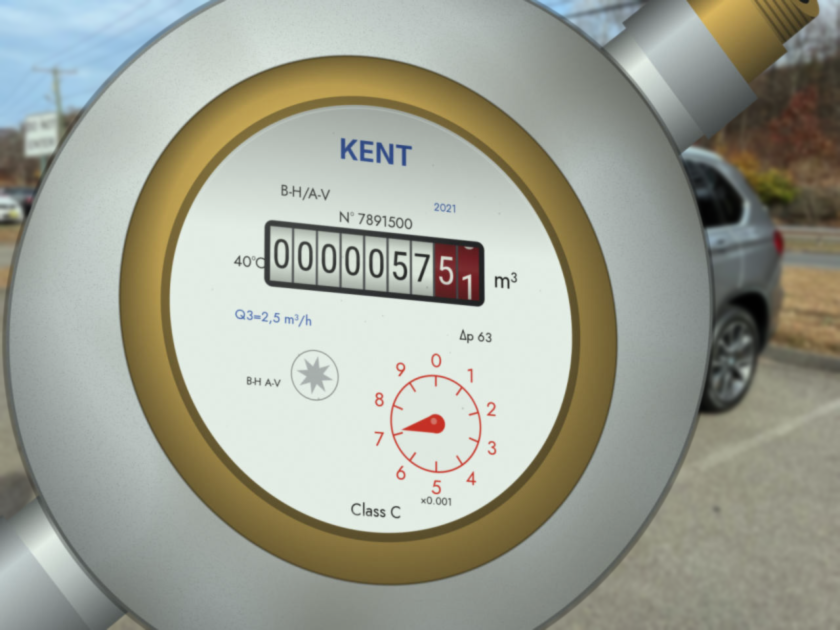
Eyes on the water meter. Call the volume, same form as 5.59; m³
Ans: 57.507; m³
